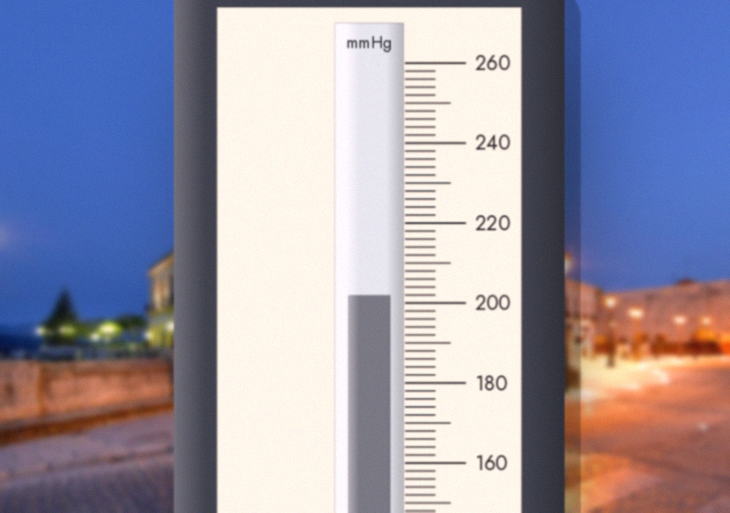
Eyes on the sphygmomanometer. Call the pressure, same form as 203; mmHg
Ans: 202; mmHg
